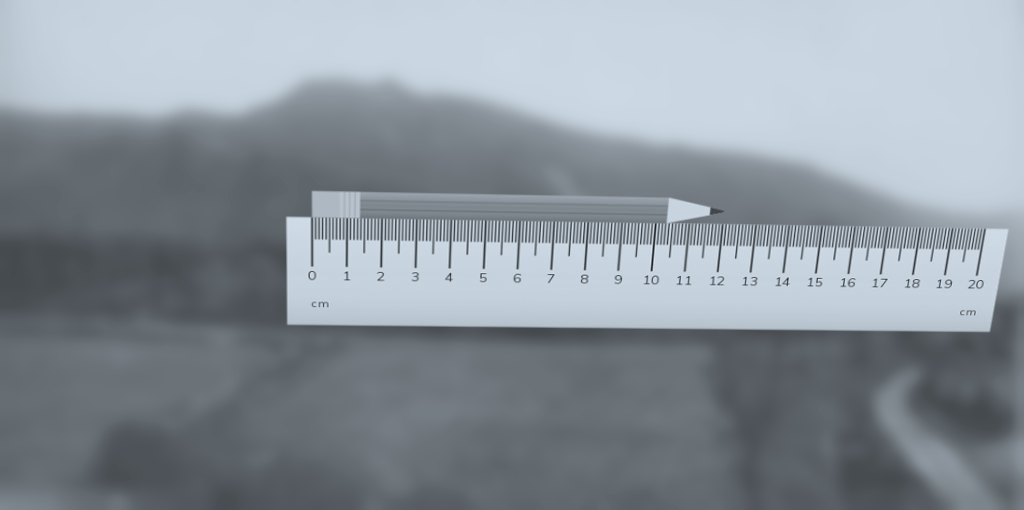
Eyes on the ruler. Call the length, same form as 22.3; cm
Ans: 12; cm
